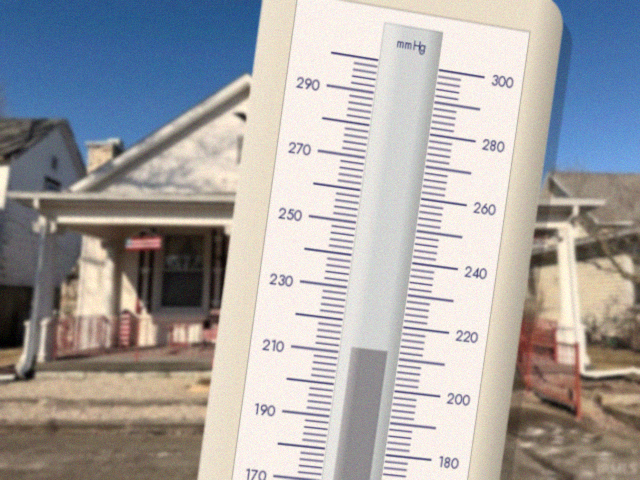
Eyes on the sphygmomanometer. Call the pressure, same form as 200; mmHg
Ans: 212; mmHg
